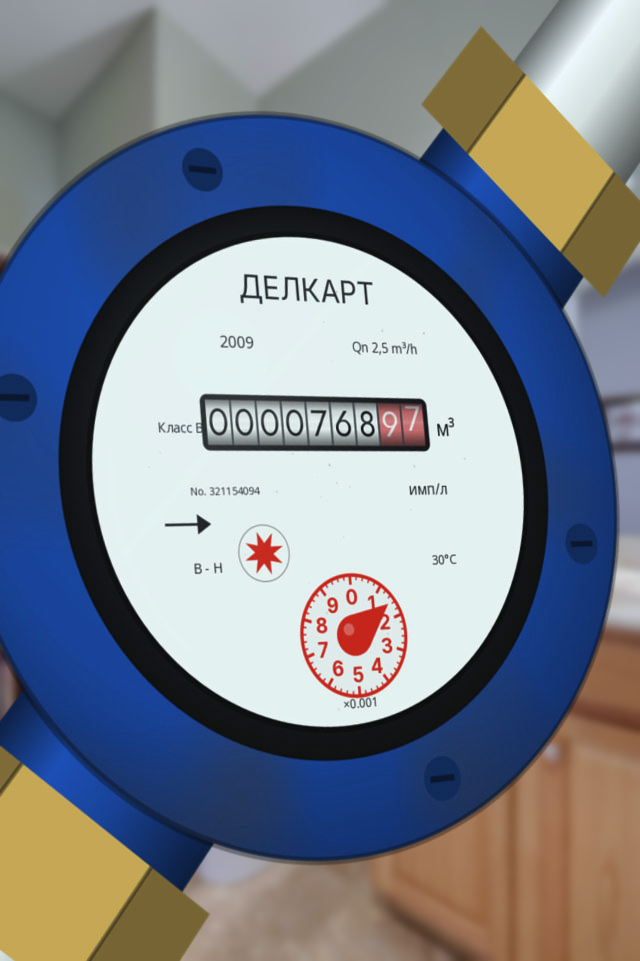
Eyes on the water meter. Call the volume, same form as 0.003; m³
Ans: 768.971; m³
